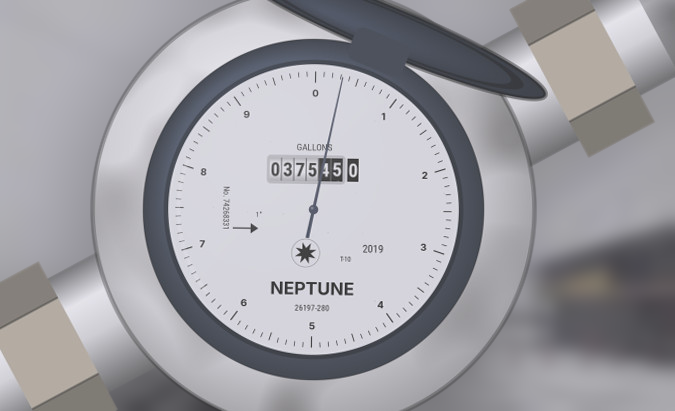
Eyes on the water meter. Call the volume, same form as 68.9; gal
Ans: 375450.3; gal
